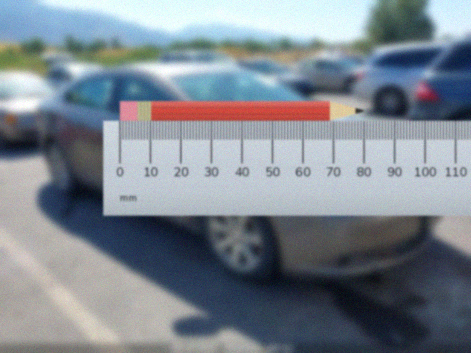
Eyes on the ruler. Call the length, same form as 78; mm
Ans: 80; mm
